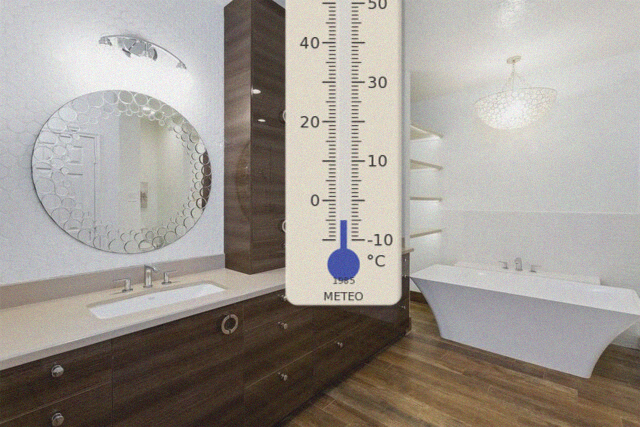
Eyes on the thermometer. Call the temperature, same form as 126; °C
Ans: -5; °C
